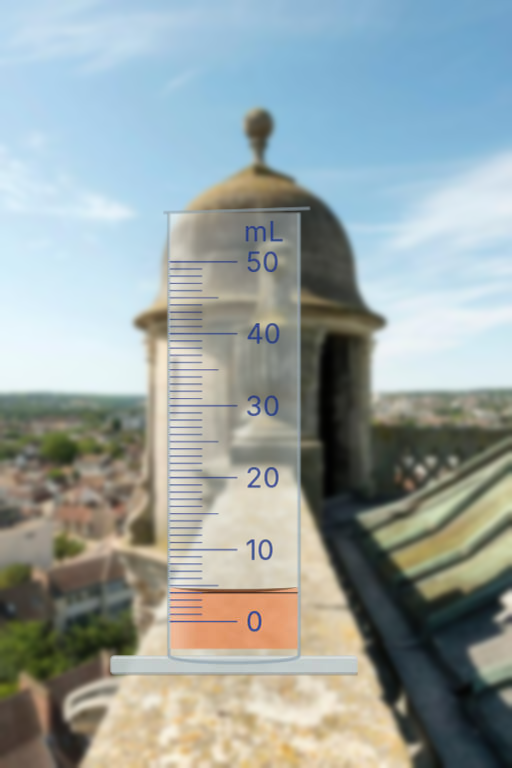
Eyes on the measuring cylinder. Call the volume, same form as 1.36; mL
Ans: 4; mL
